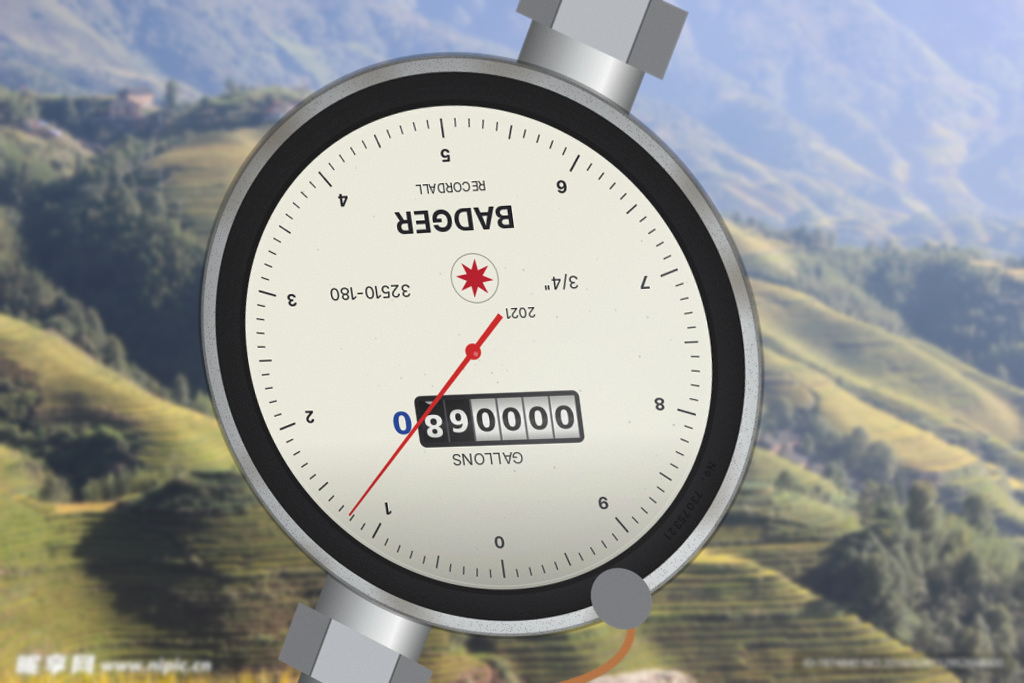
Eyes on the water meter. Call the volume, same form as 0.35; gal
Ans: 681.2; gal
